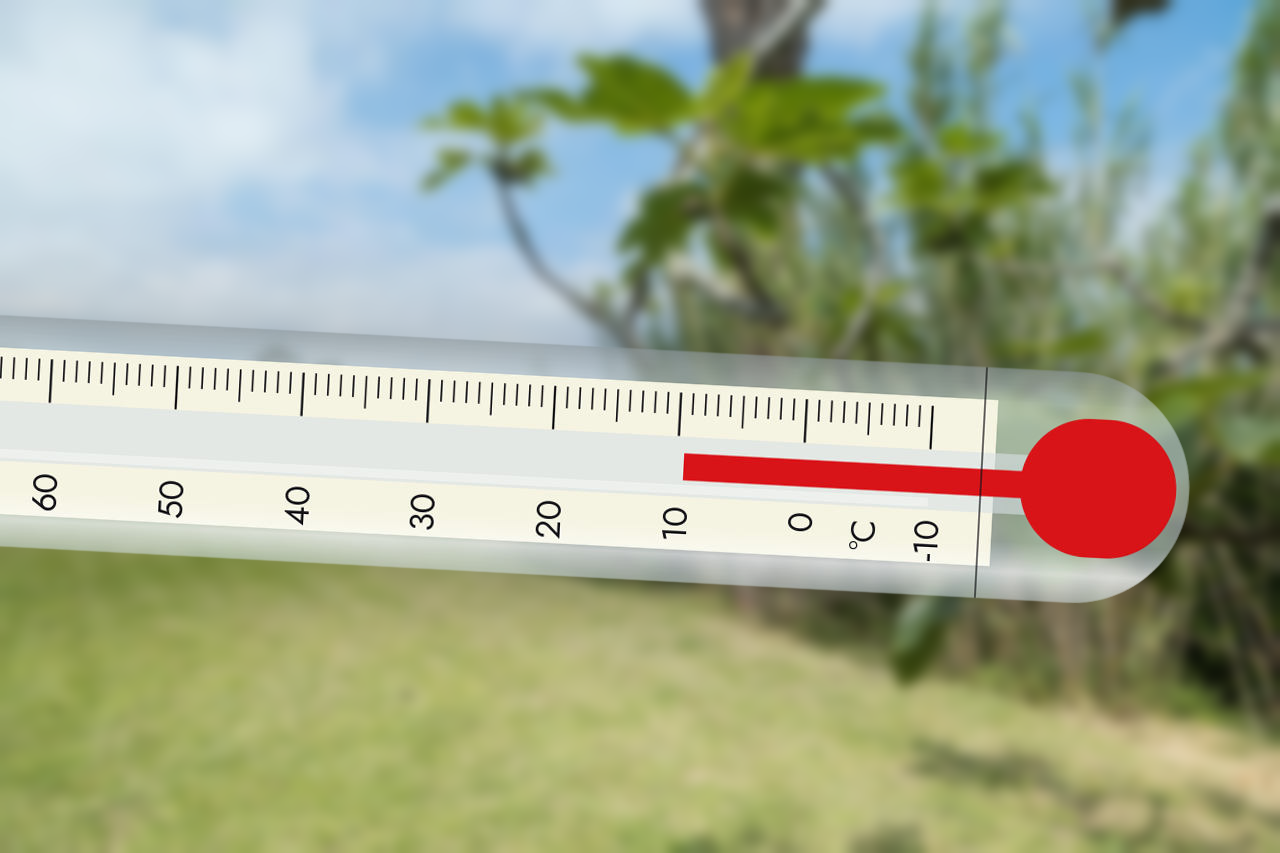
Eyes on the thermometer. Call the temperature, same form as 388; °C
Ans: 9.5; °C
